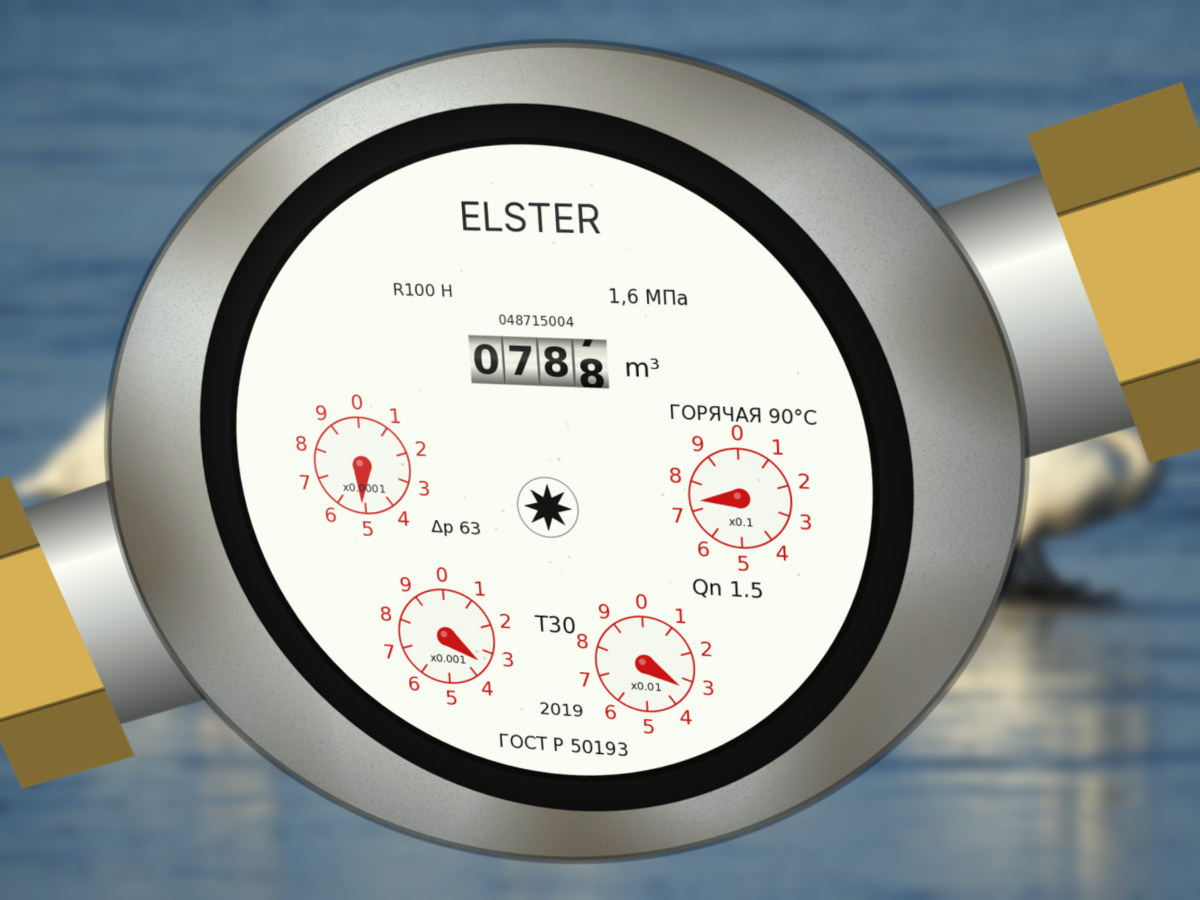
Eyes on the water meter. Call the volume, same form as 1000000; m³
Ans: 787.7335; m³
